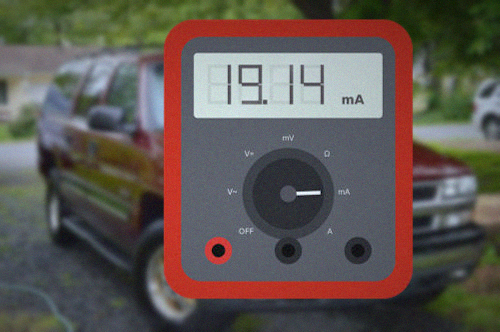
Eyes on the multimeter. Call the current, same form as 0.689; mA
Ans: 19.14; mA
